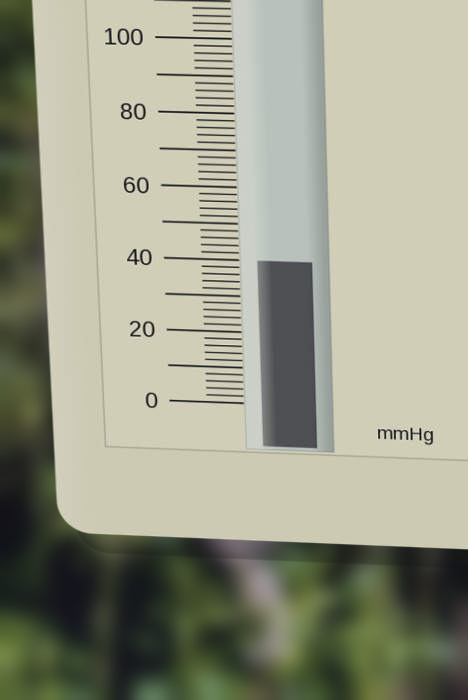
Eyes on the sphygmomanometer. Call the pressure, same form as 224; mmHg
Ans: 40; mmHg
